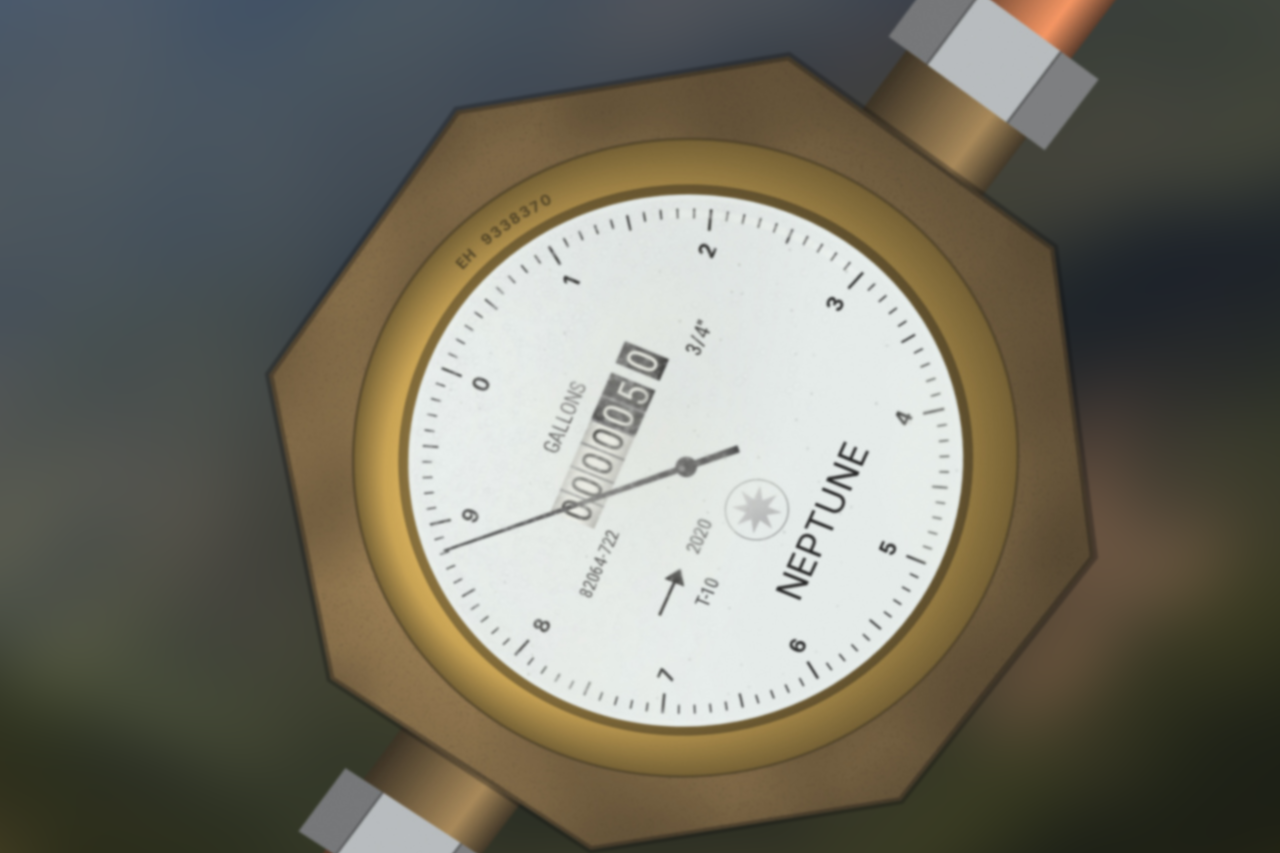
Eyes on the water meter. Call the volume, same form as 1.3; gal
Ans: 48.8; gal
